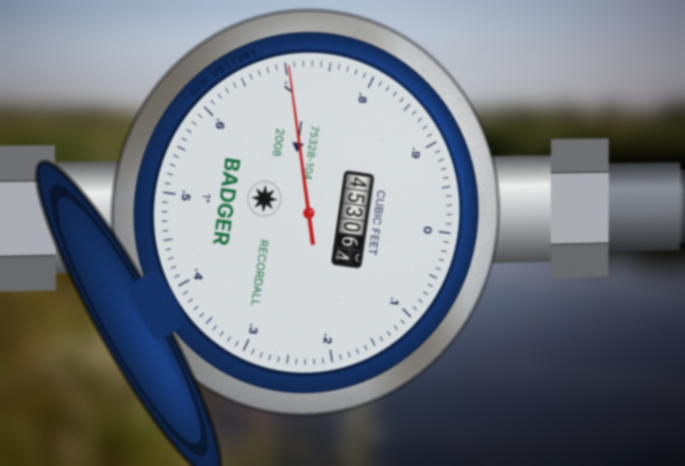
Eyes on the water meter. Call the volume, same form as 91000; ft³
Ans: 453063.70; ft³
